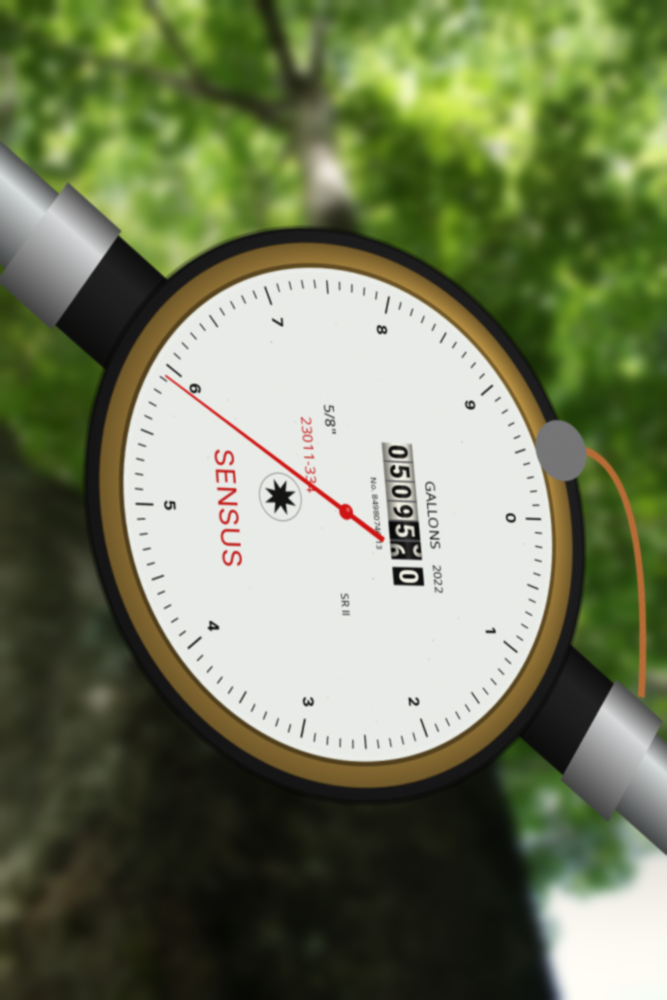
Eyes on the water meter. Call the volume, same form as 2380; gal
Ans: 509555.9; gal
